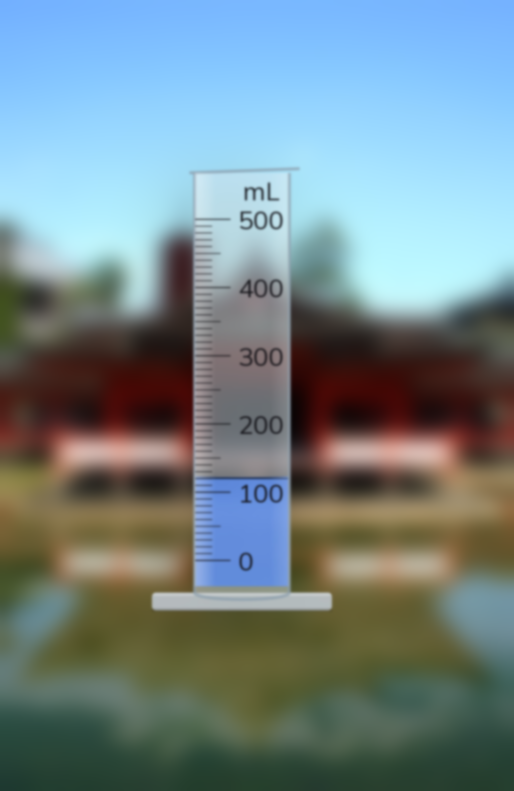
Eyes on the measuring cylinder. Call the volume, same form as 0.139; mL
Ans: 120; mL
